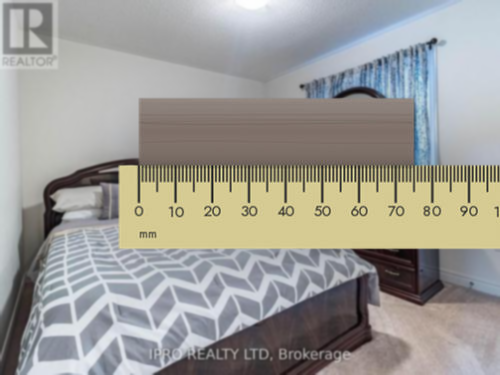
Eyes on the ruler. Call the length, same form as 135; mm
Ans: 75; mm
